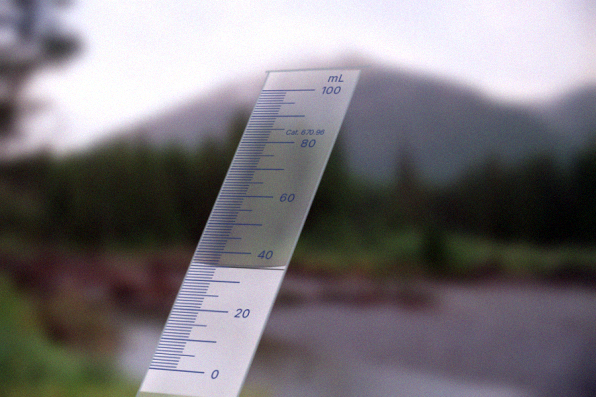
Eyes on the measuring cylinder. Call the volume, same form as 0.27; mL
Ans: 35; mL
